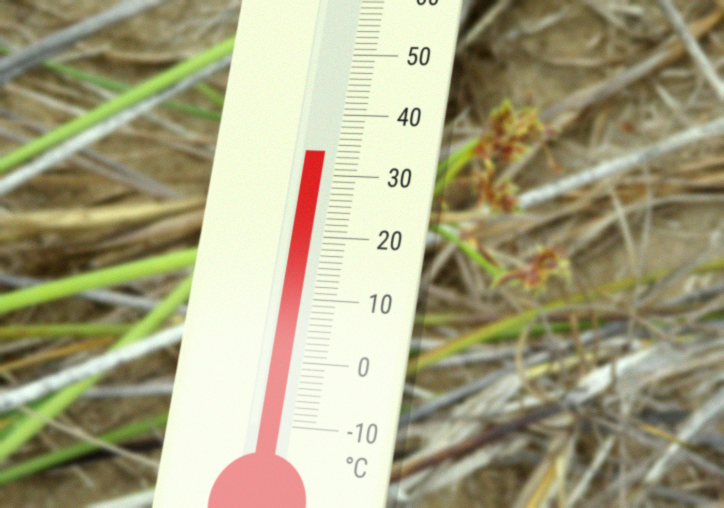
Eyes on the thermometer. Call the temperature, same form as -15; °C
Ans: 34; °C
